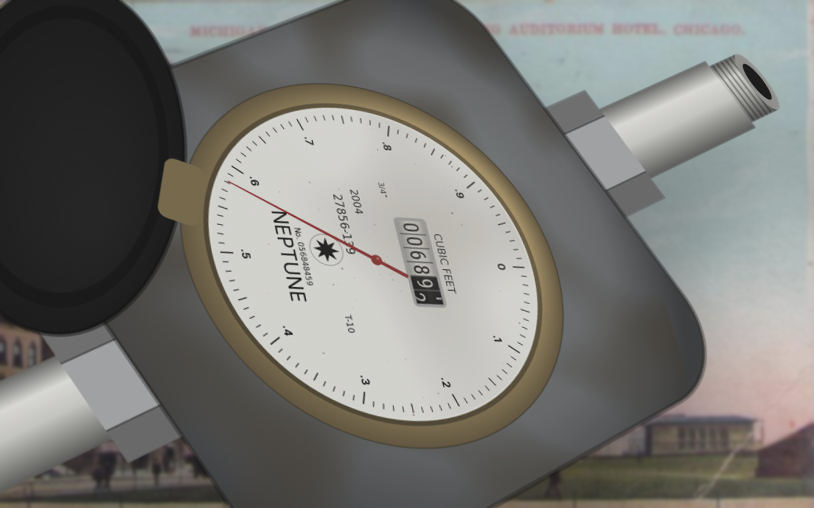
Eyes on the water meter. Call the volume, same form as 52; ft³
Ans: 6891.58; ft³
